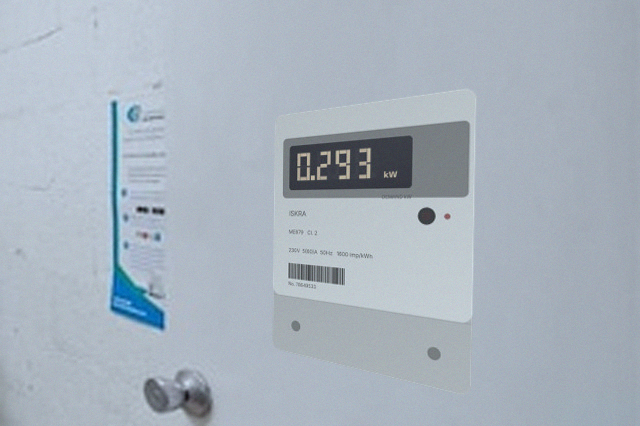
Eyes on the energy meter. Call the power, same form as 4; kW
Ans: 0.293; kW
